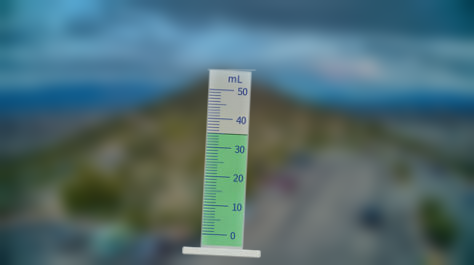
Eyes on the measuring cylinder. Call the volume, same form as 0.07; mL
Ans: 35; mL
